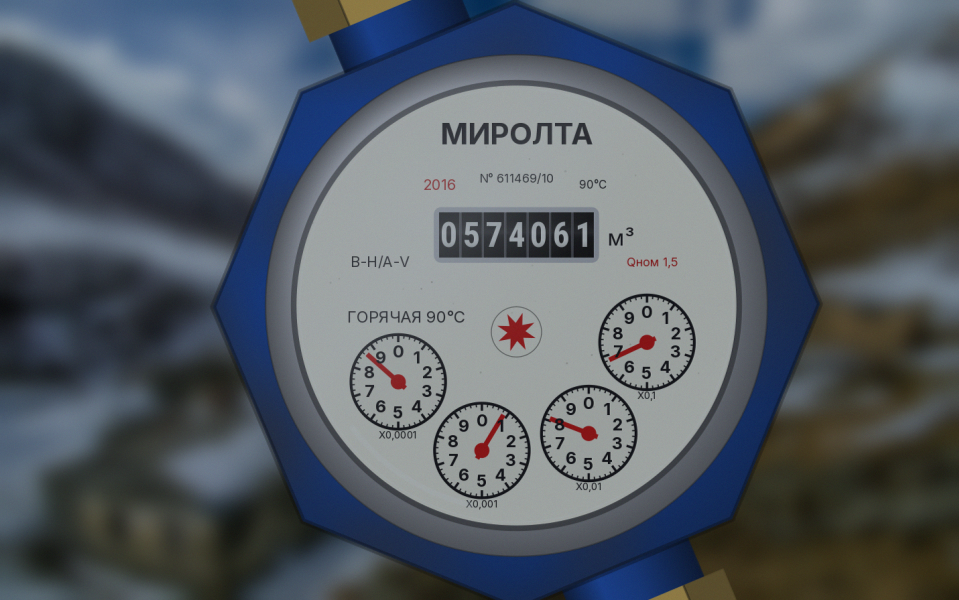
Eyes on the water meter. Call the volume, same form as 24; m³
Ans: 574061.6808; m³
